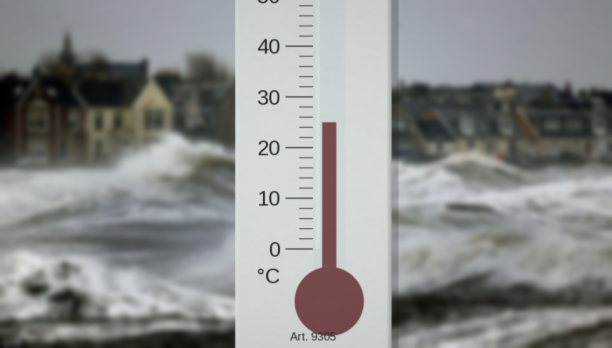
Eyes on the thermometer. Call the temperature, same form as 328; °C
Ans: 25; °C
